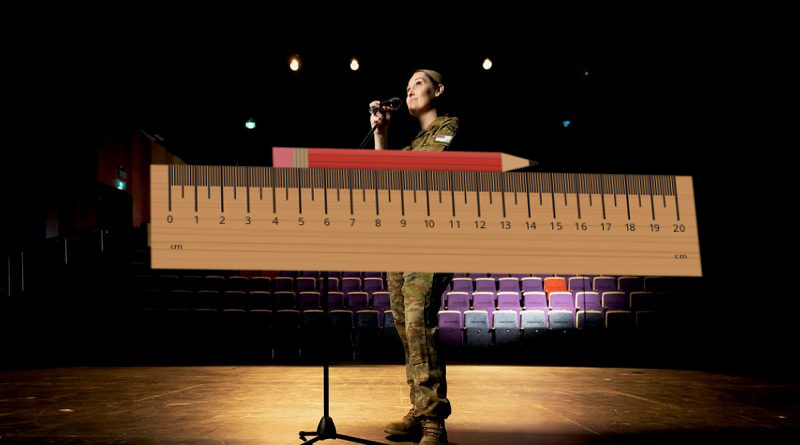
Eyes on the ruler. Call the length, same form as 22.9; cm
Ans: 10.5; cm
